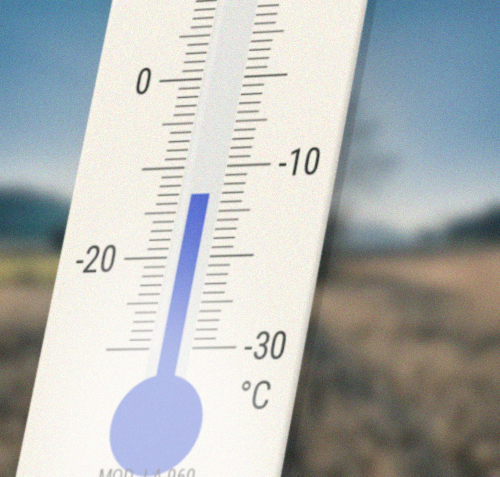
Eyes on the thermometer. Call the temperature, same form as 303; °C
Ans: -13; °C
